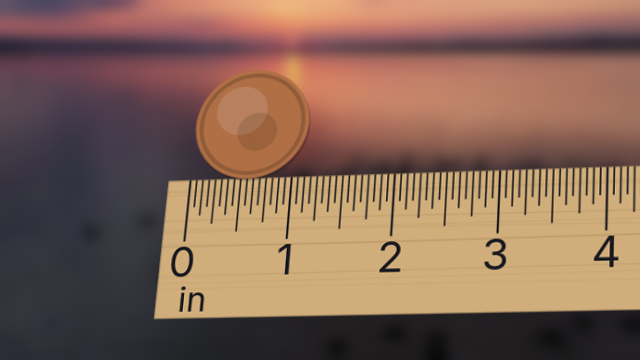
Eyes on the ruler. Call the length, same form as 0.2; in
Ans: 1.125; in
